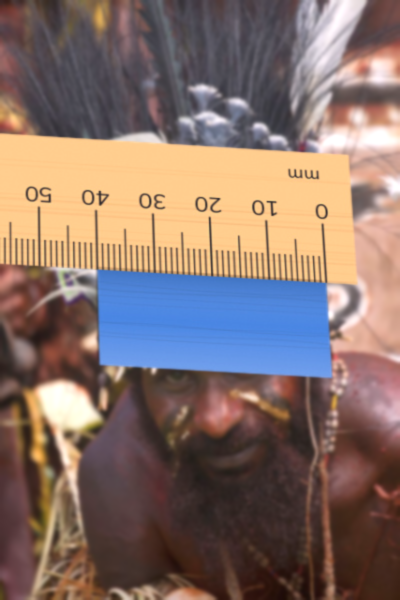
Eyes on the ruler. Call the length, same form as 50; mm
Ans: 40; mm
